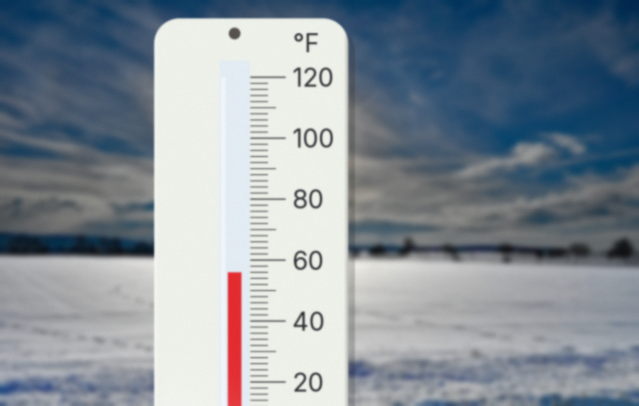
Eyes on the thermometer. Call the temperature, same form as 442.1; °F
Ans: 56; °F
